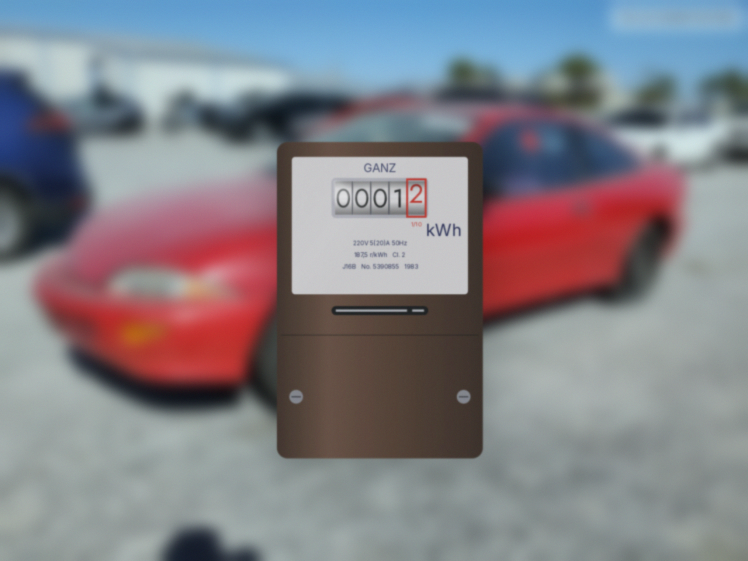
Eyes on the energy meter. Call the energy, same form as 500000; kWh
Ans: 1.2; kWh
